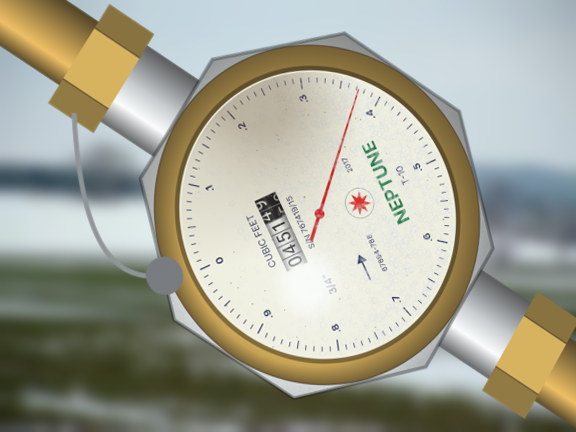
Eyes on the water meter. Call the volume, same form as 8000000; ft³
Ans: 45149.37; ft³
